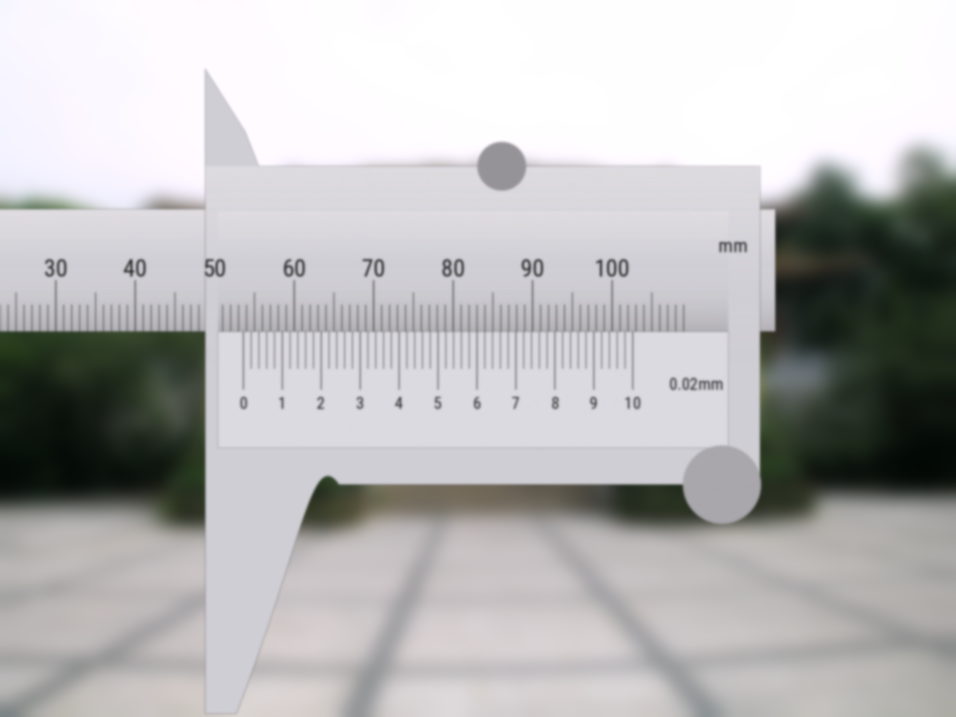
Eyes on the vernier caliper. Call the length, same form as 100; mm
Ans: 53.6; mm
